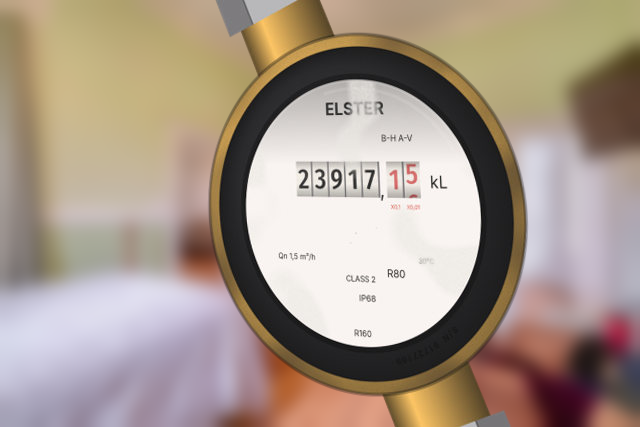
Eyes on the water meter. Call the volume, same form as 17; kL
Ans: 23917.15; kL
